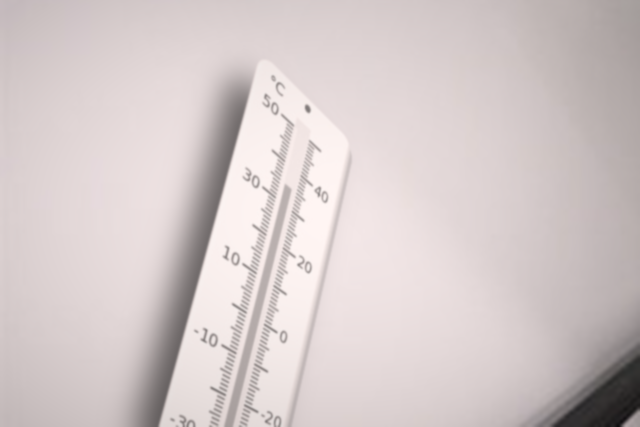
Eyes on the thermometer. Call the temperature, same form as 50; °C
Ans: 35; °C
